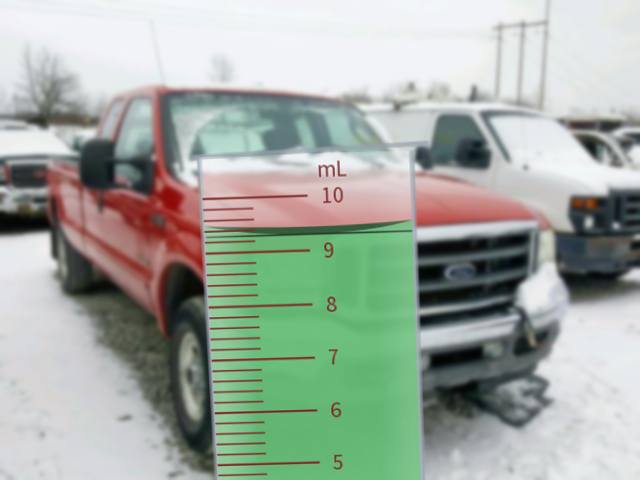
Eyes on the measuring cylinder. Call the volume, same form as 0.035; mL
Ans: 9.3; mL
